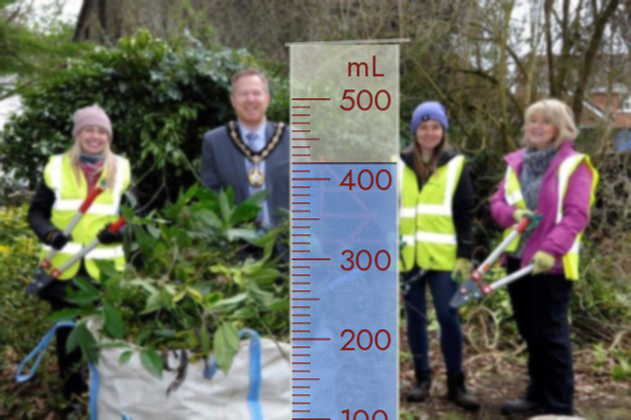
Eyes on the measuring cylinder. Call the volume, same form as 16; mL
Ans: 420; mL
